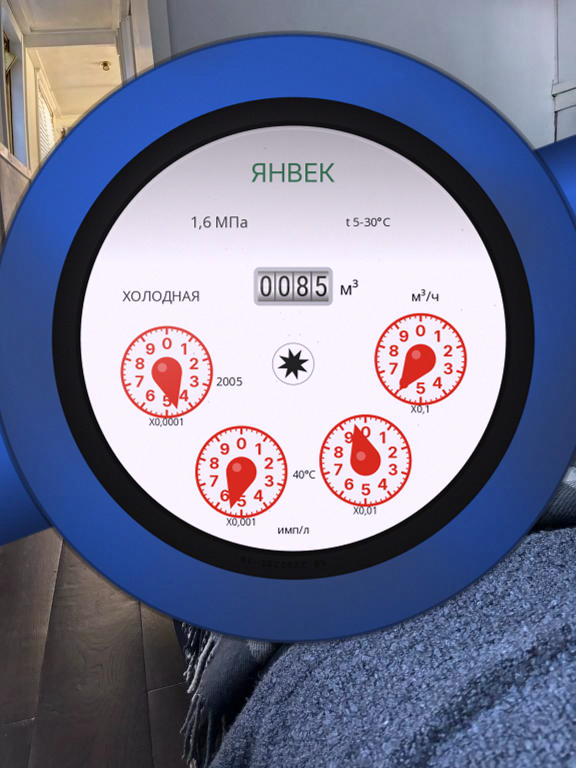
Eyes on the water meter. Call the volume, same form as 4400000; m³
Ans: 85.5954; m³
